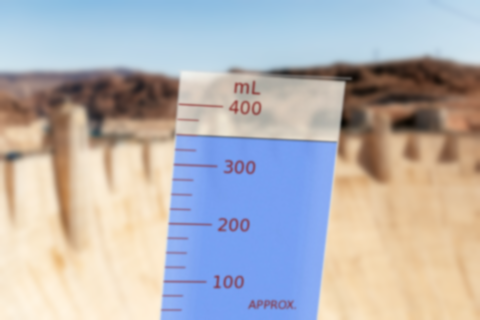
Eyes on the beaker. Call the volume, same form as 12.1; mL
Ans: 350; mL
